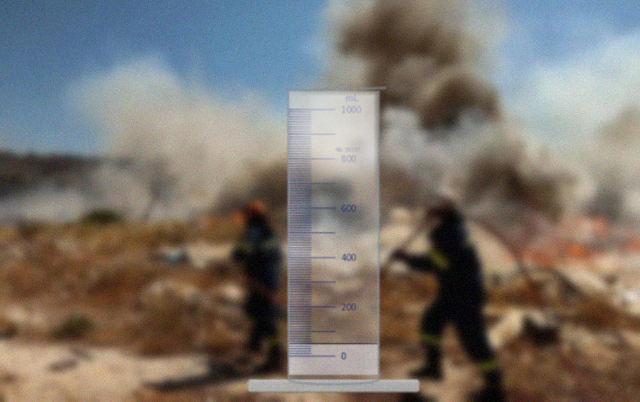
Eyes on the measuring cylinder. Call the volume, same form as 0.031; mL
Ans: 50; mL
